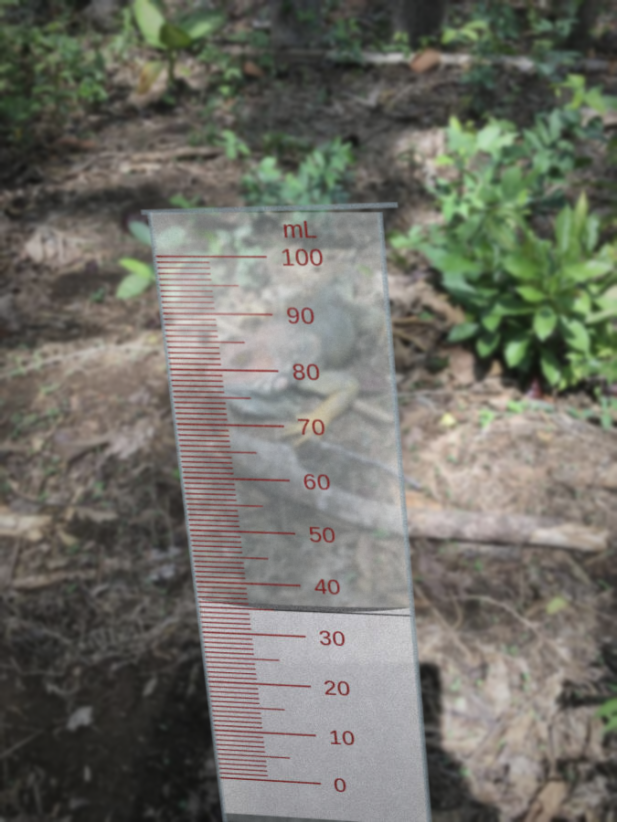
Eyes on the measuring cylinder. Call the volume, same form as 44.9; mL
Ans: 35; mL
